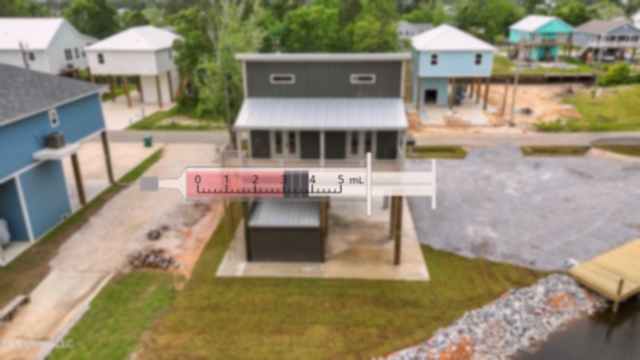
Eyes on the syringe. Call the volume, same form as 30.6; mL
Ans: 3; mL
